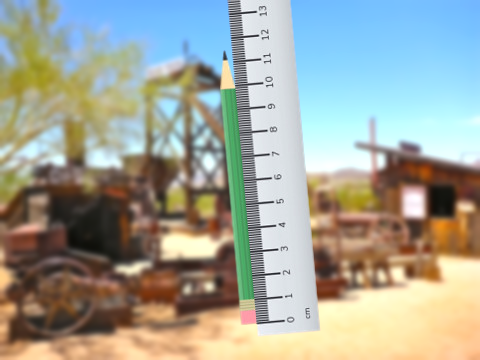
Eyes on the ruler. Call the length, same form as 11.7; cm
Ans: 11.5; cm
